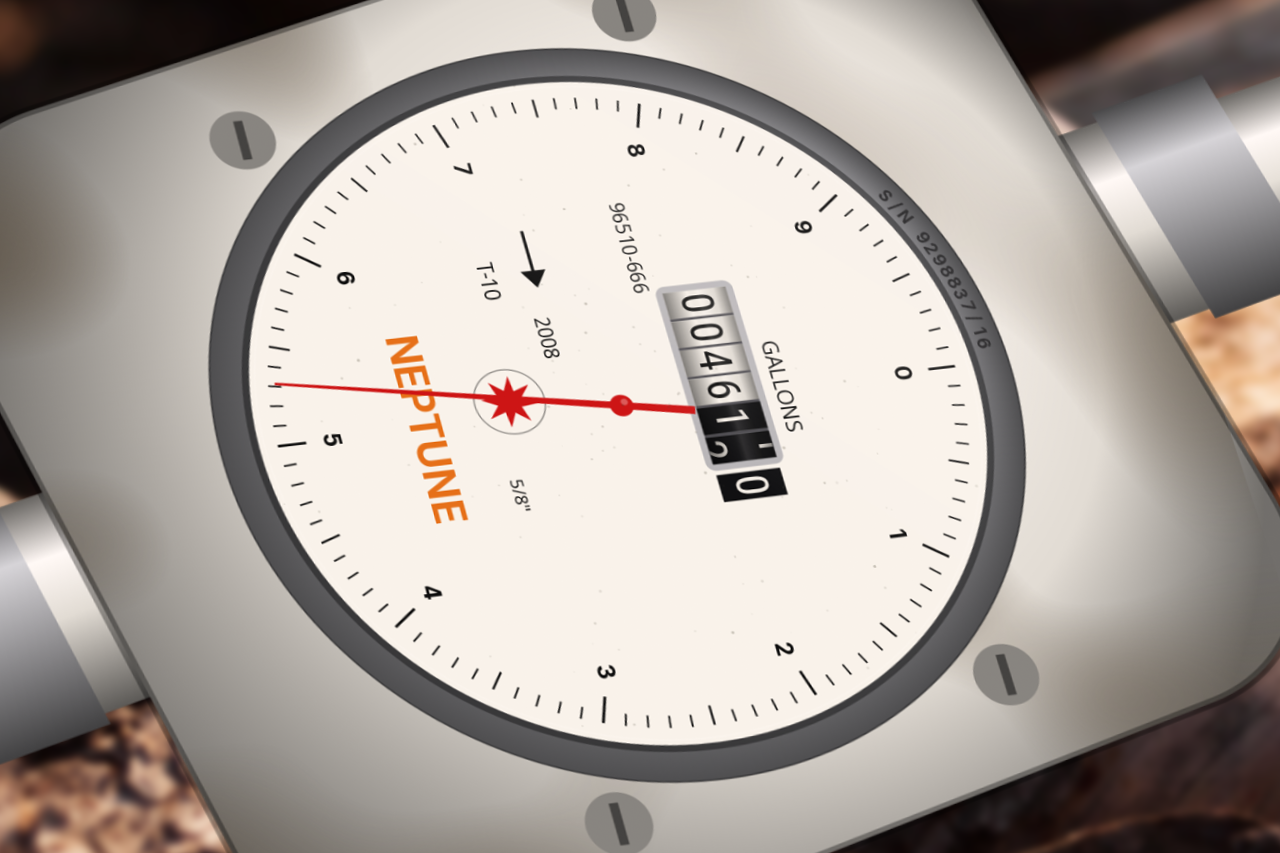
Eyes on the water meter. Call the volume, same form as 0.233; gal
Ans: 46115.3; gal
